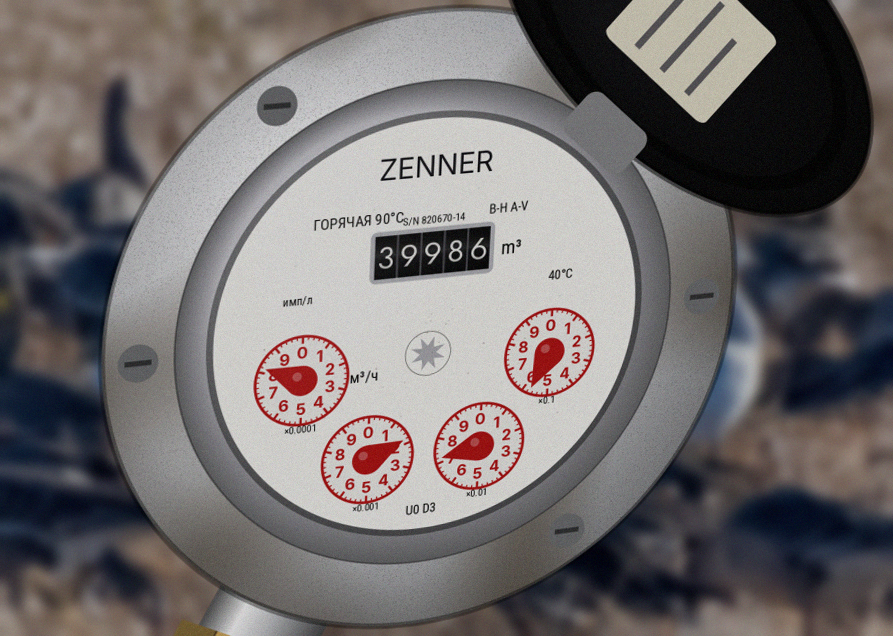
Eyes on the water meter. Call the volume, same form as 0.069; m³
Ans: 39986.5718; m³
